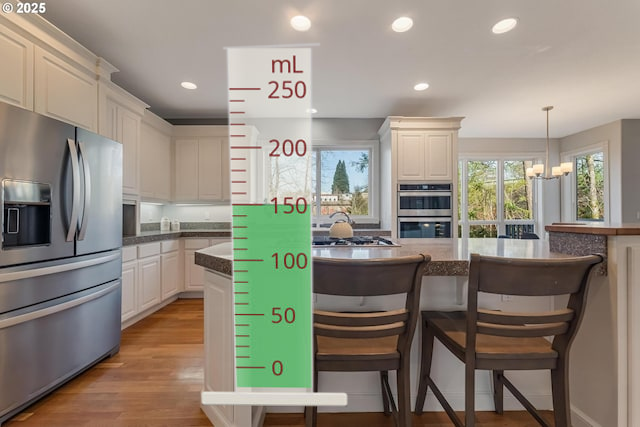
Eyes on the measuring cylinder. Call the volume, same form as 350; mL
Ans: 150; mL
